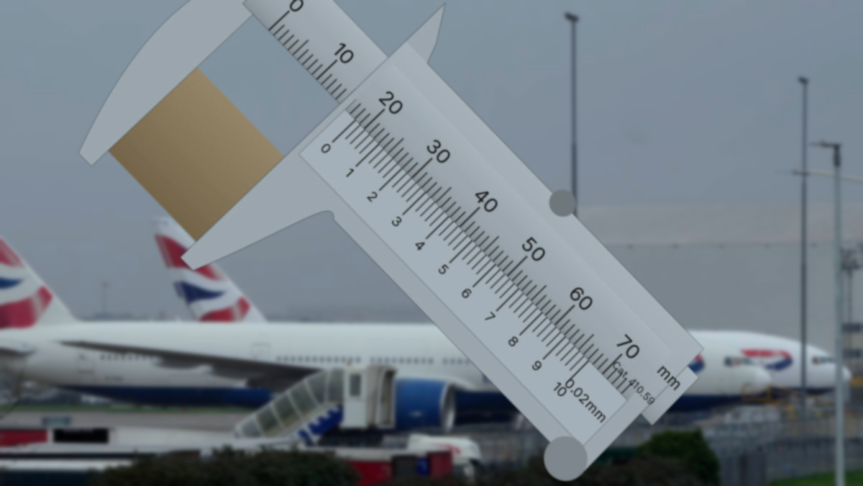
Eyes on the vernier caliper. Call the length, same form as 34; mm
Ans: 18.2; mm
